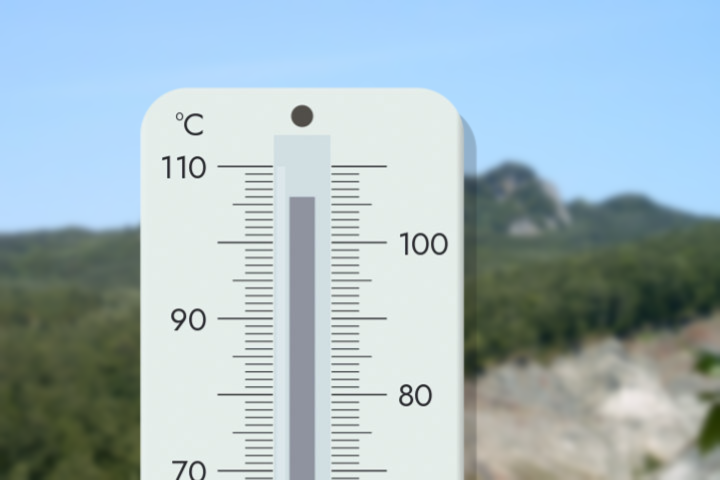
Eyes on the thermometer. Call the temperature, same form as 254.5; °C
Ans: 106; °C
